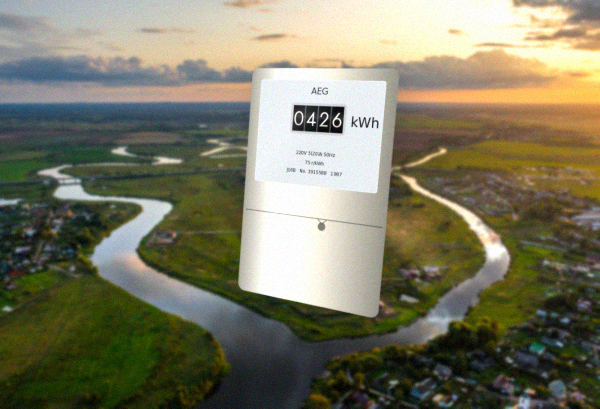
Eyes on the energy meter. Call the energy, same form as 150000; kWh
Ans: 426; kWh
